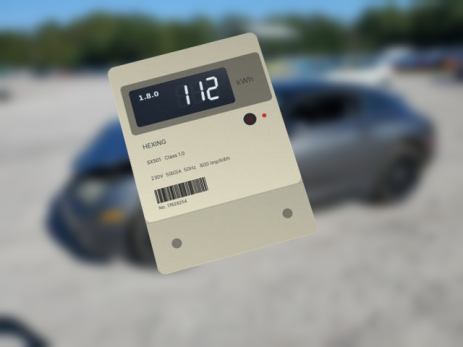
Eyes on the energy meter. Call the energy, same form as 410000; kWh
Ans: 112; kWh
